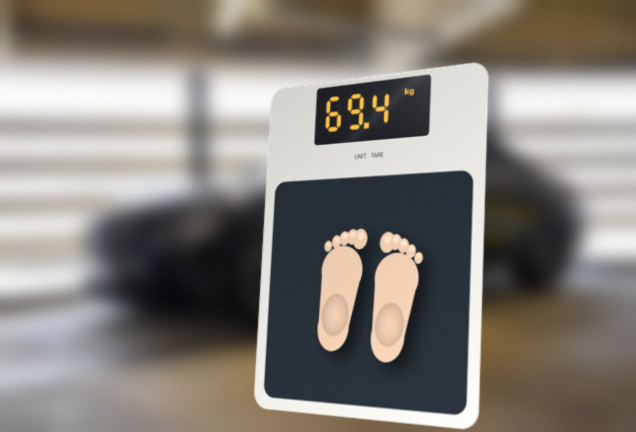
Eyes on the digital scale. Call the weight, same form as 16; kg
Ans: 69.4; kg
